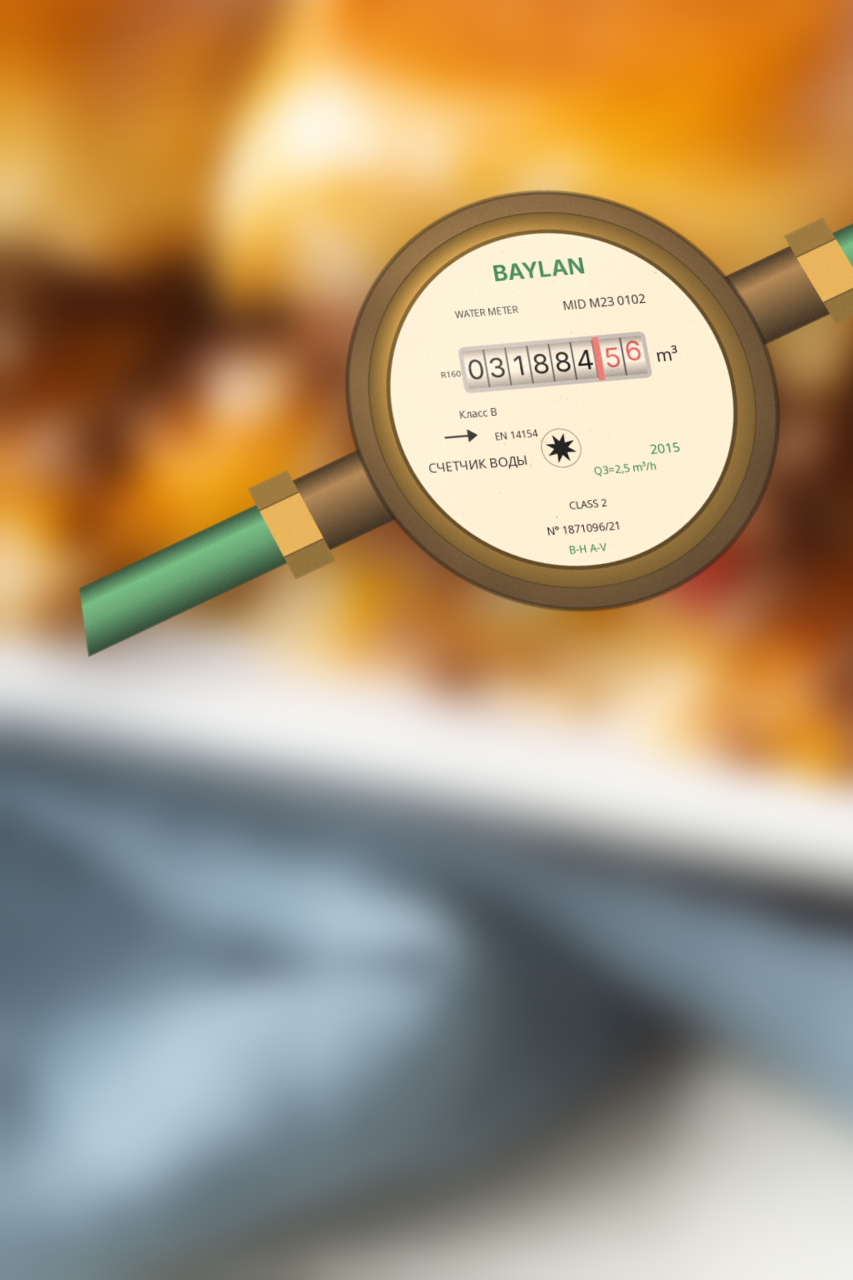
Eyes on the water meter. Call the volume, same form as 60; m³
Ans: 31884.56; m³
